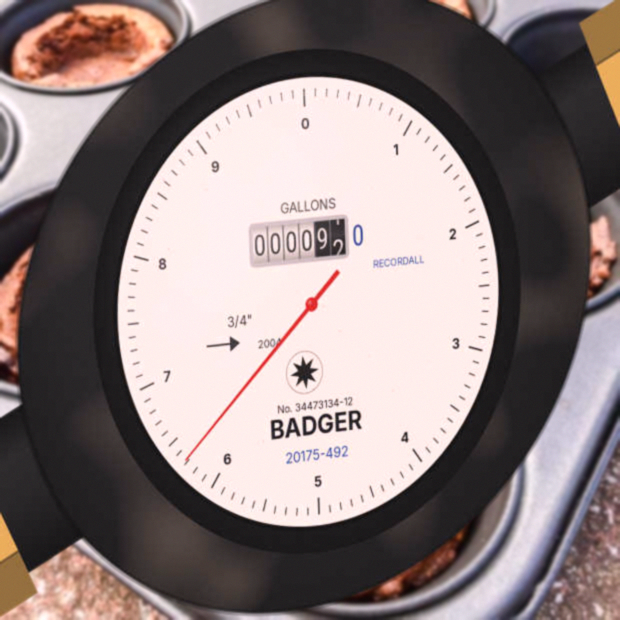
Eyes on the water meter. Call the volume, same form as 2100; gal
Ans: 916.3; gal
